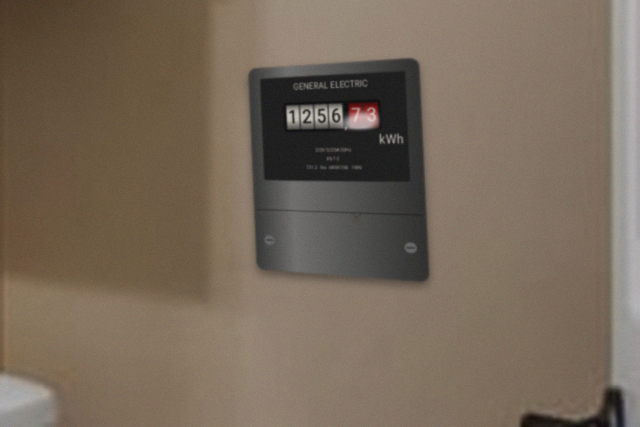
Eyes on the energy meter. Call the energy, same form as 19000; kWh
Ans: 1256.73; kWh
